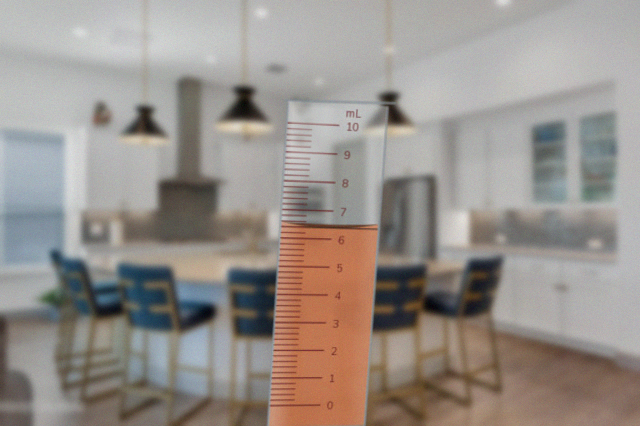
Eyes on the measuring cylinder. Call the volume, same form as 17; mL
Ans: 6.4; mL
